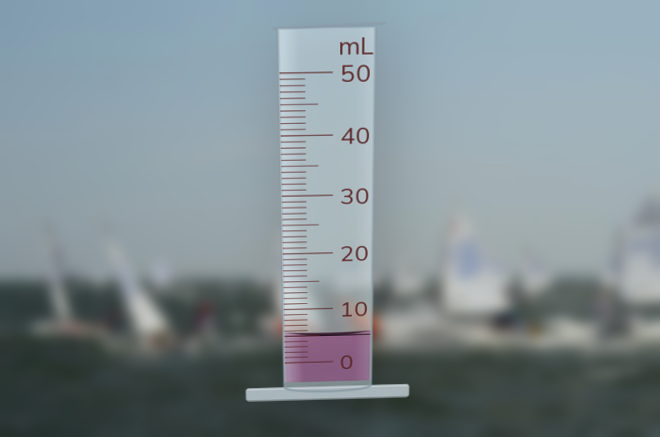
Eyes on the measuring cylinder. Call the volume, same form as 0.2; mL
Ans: 5; mL
